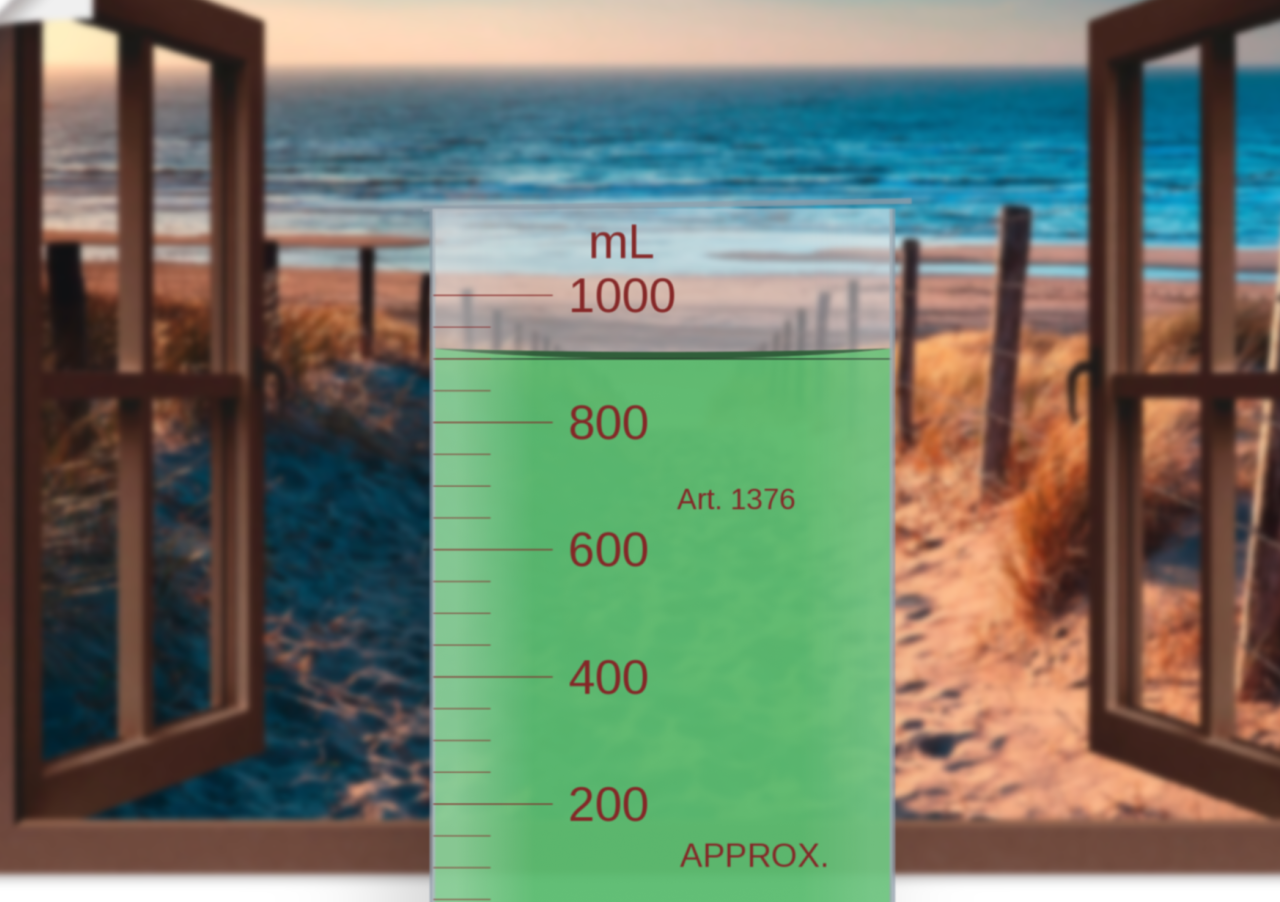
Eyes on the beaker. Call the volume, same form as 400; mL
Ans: 900; mL
